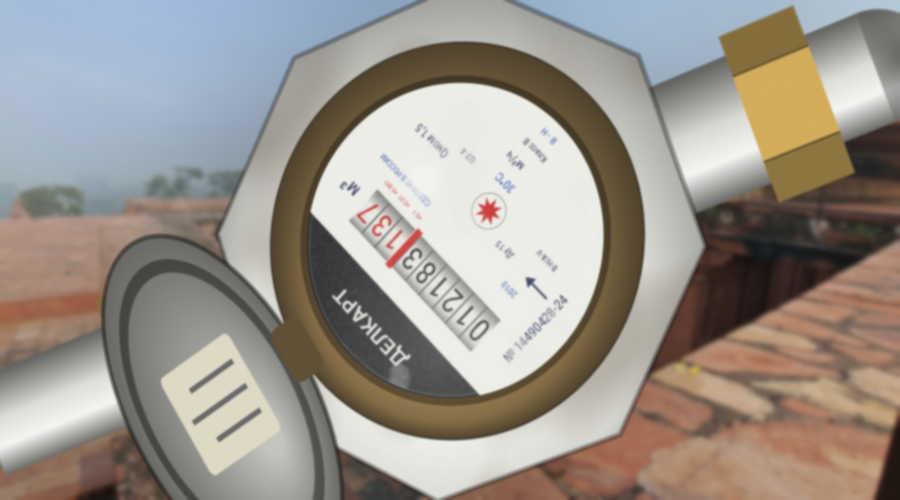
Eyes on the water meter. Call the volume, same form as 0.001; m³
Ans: 12183.137; m³
